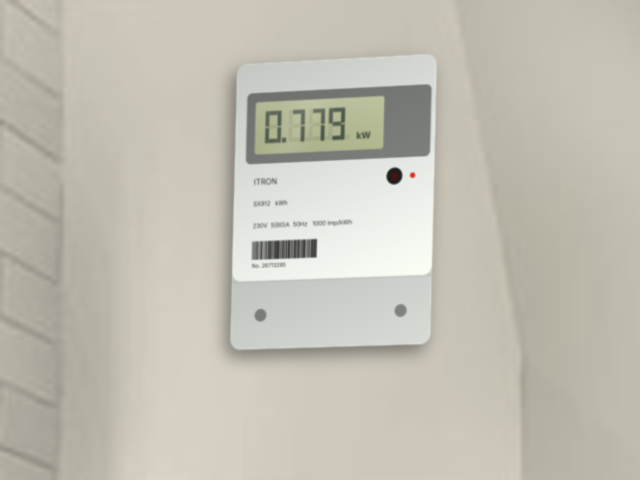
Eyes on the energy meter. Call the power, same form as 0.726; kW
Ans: 0.779; kW
